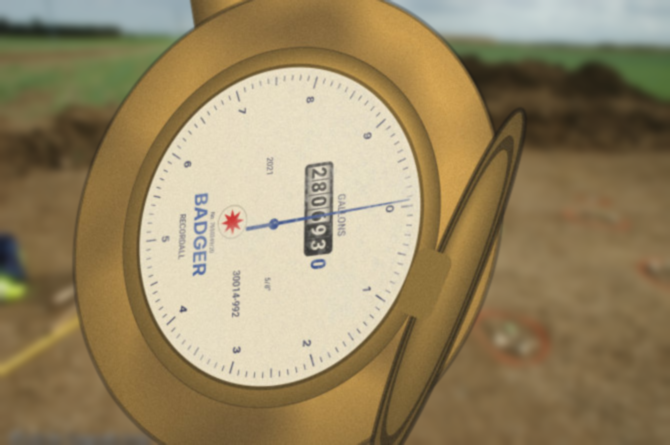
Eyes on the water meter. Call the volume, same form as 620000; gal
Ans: 2806929.9; gal
